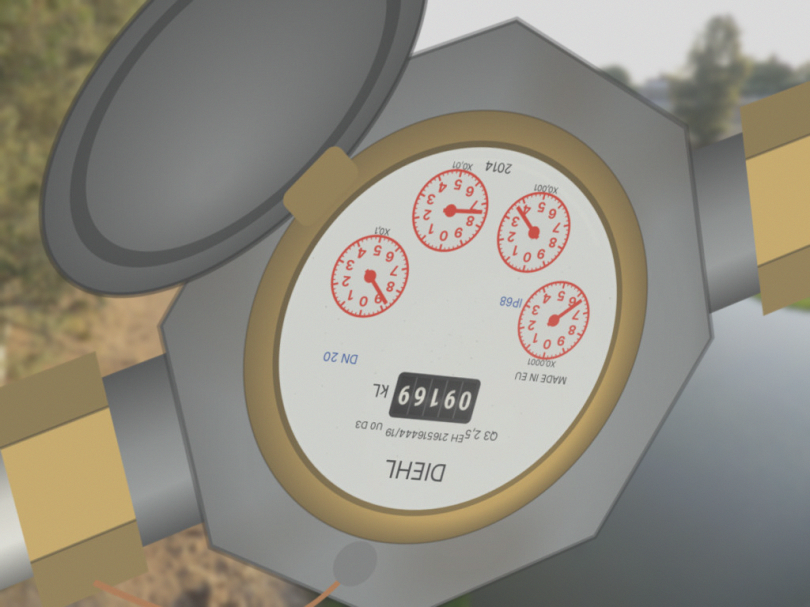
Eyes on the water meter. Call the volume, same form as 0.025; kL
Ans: 9169.8736; kL
